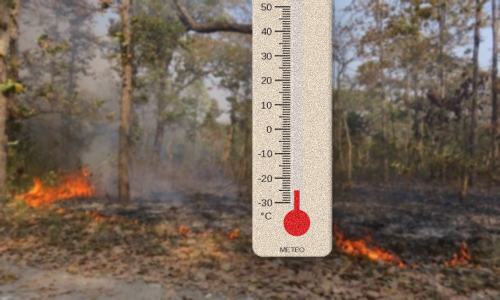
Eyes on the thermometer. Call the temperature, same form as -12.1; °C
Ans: -25; °C
